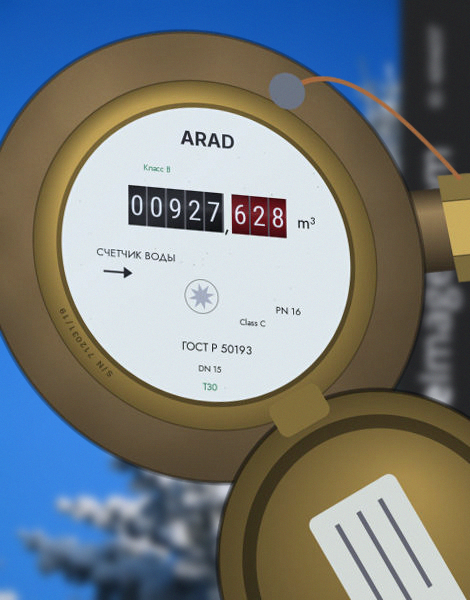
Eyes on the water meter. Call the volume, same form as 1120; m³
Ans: 927.628; m³
